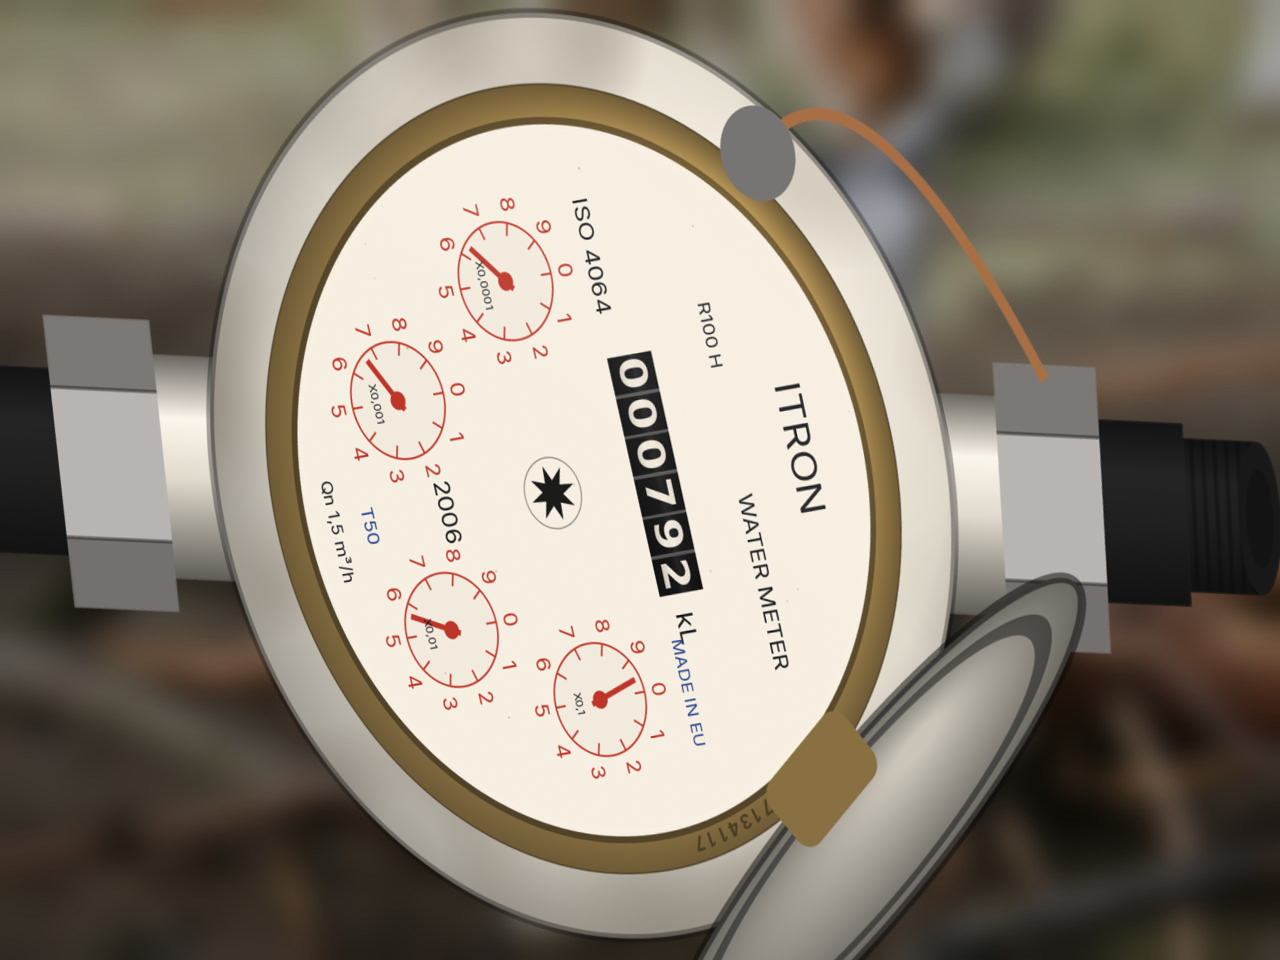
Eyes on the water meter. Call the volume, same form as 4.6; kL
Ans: 791.9566; kL
